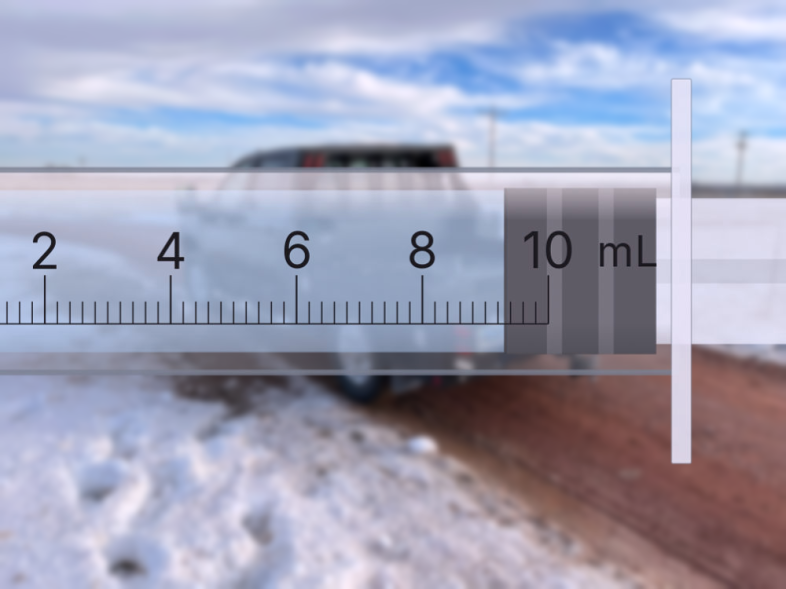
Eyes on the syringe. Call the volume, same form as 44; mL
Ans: 9.3; mL
